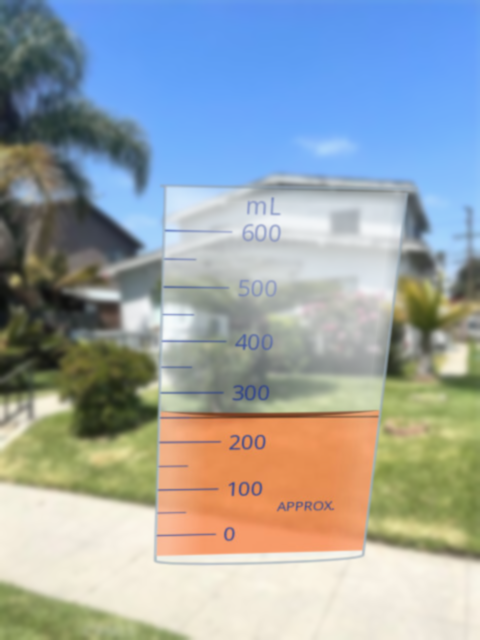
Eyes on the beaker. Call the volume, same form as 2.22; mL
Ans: 250; mL
